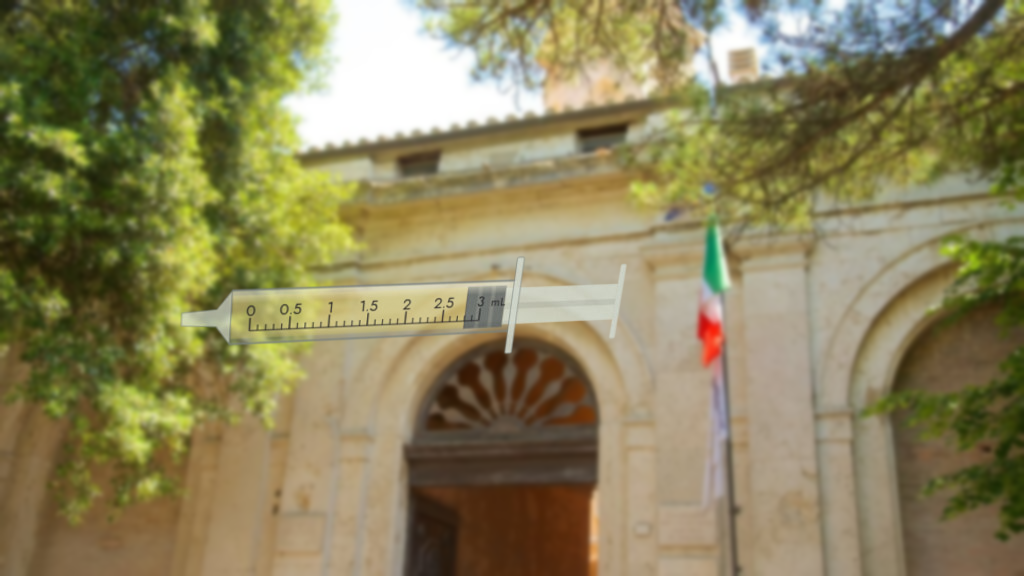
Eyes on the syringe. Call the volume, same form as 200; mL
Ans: 2.8; mL
